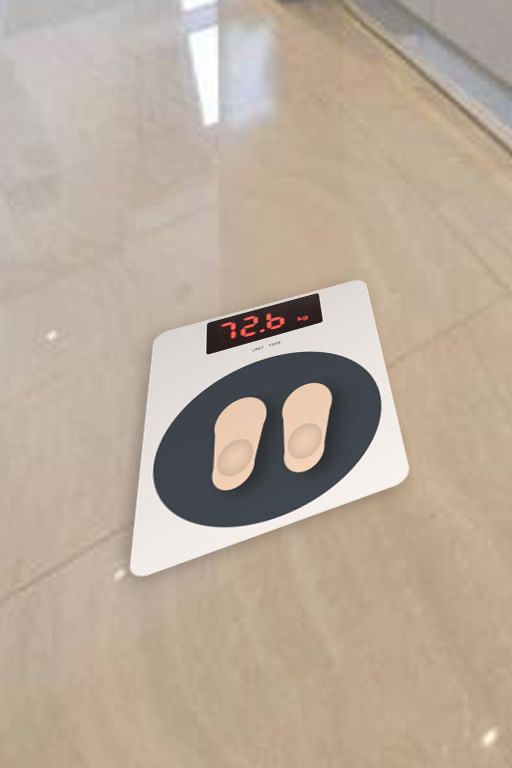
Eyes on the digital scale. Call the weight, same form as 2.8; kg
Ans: 72.6; kg
